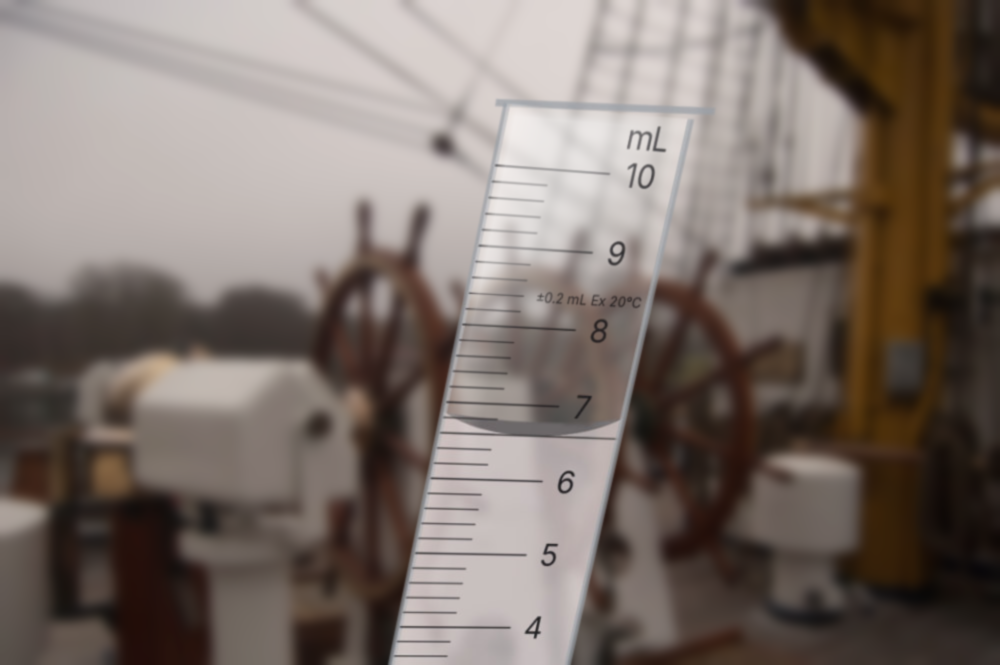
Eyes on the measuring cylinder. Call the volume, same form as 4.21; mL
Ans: 6.6; mL
